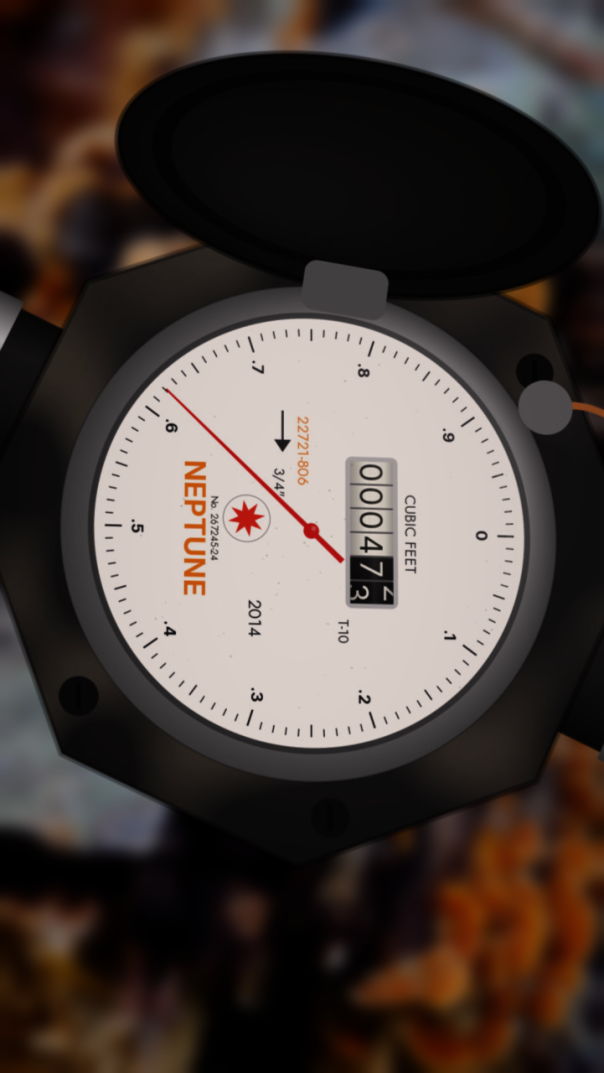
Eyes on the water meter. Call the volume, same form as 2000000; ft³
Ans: 472.62; ft³
